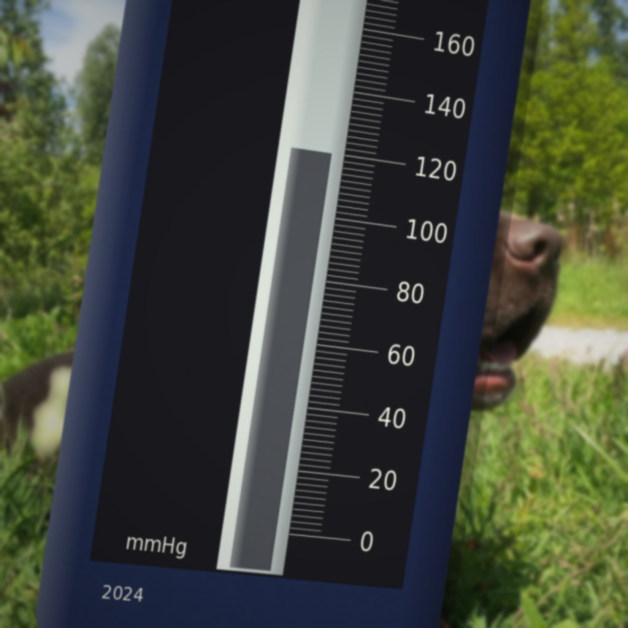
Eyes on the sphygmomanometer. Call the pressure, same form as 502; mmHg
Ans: 120; mmHg
